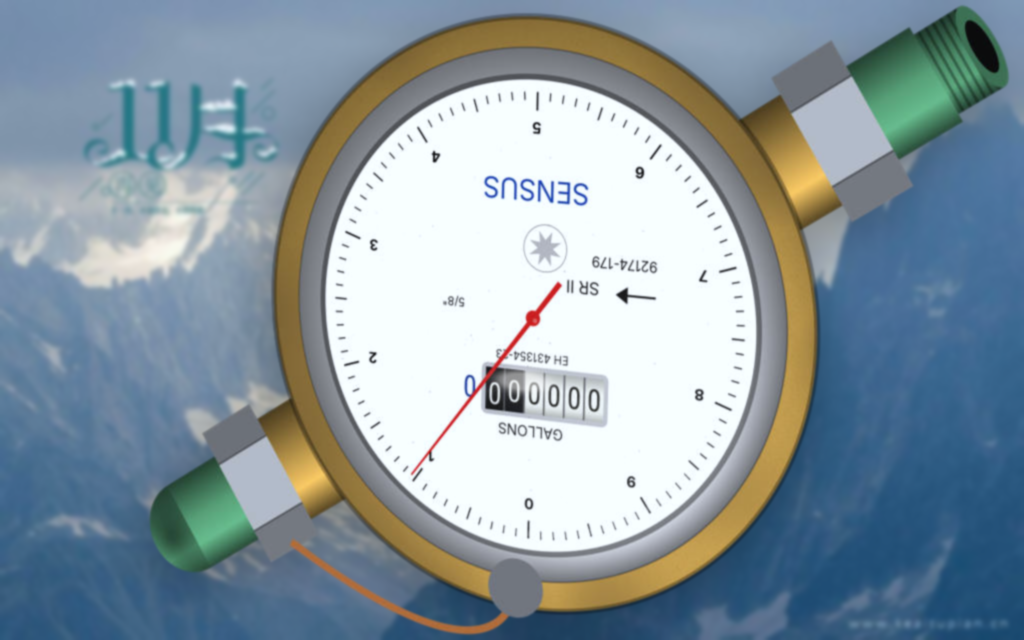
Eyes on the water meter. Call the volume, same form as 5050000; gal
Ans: 1.0; gal
